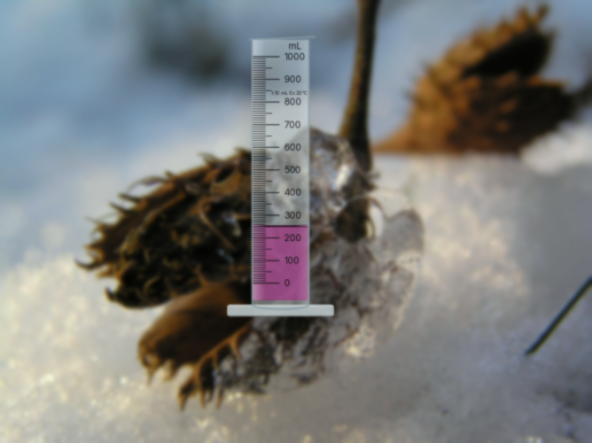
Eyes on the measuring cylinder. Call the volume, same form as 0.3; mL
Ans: 250; mL
